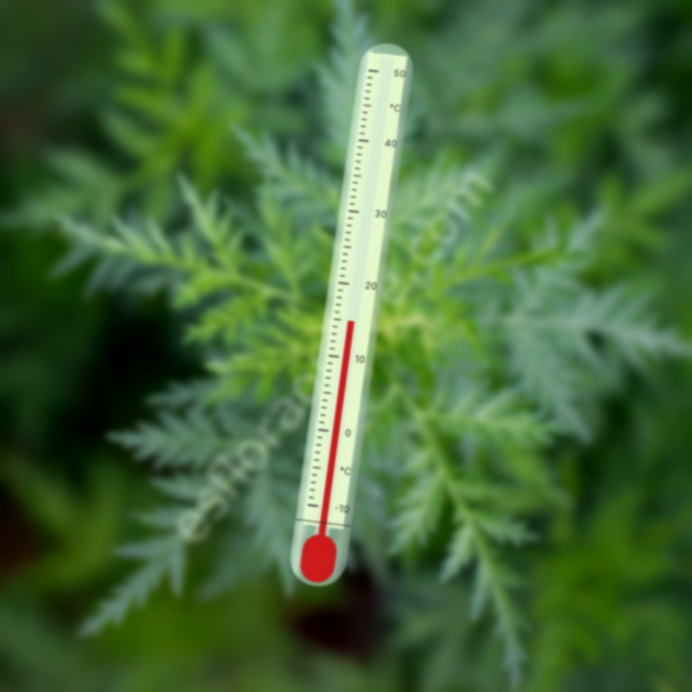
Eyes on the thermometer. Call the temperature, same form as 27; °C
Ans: 15; °C
